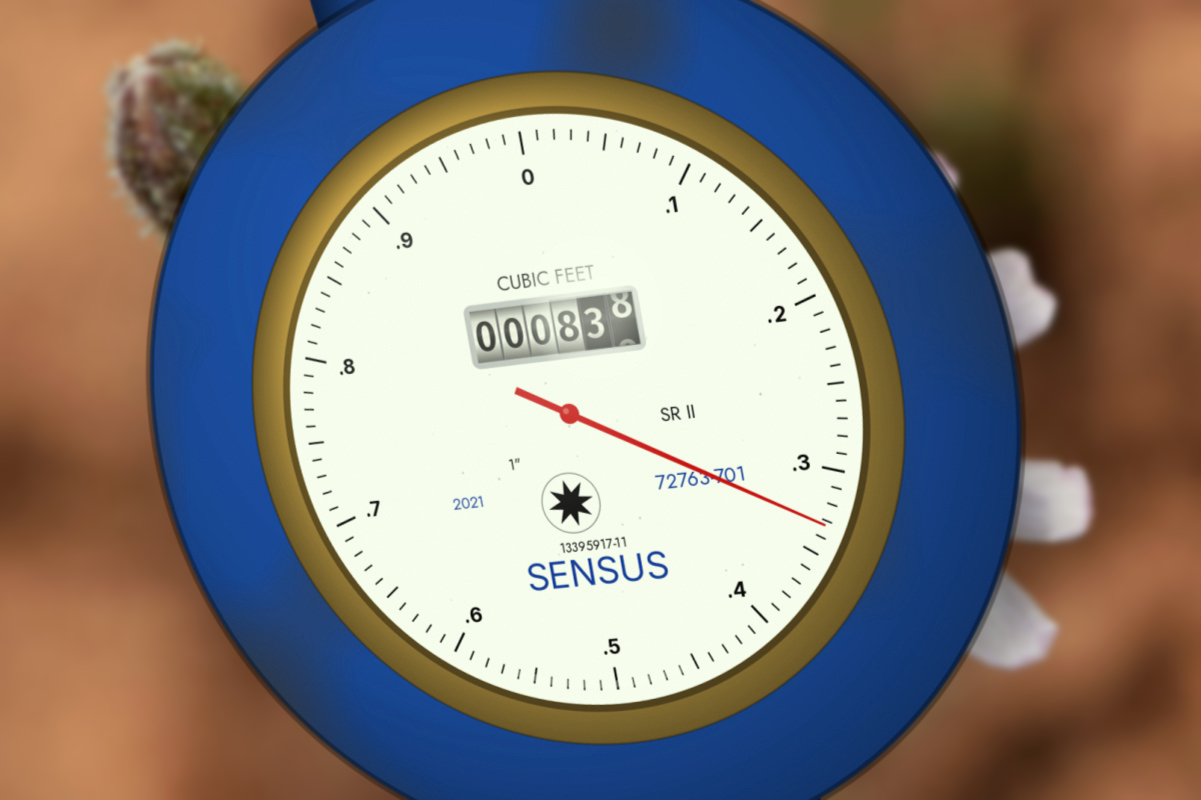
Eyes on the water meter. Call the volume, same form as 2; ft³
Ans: 838.33; ft³
